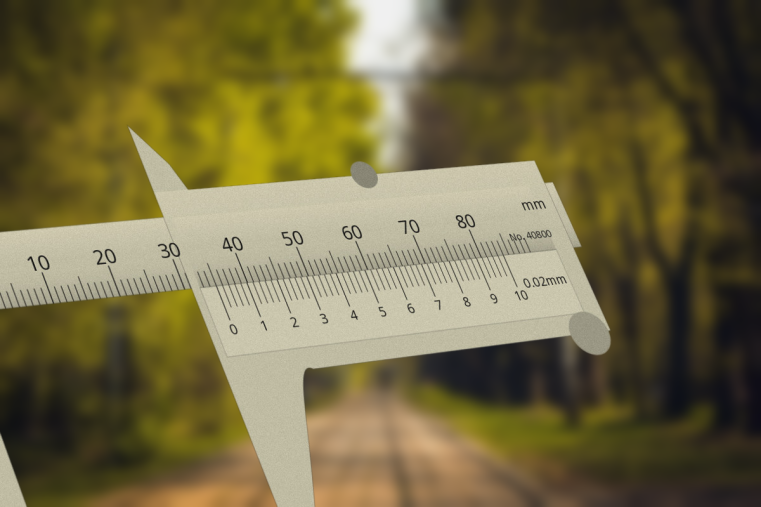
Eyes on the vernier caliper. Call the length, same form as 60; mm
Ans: 35.0; mm
